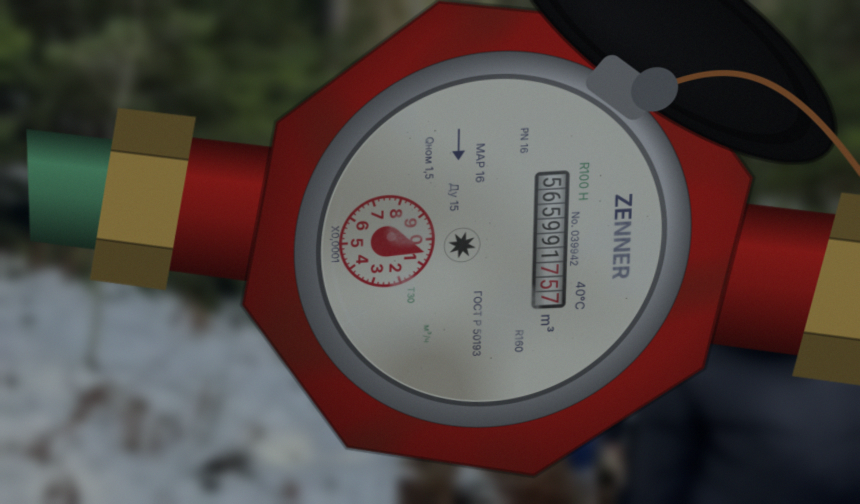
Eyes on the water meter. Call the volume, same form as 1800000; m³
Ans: 565991.7570; m³
